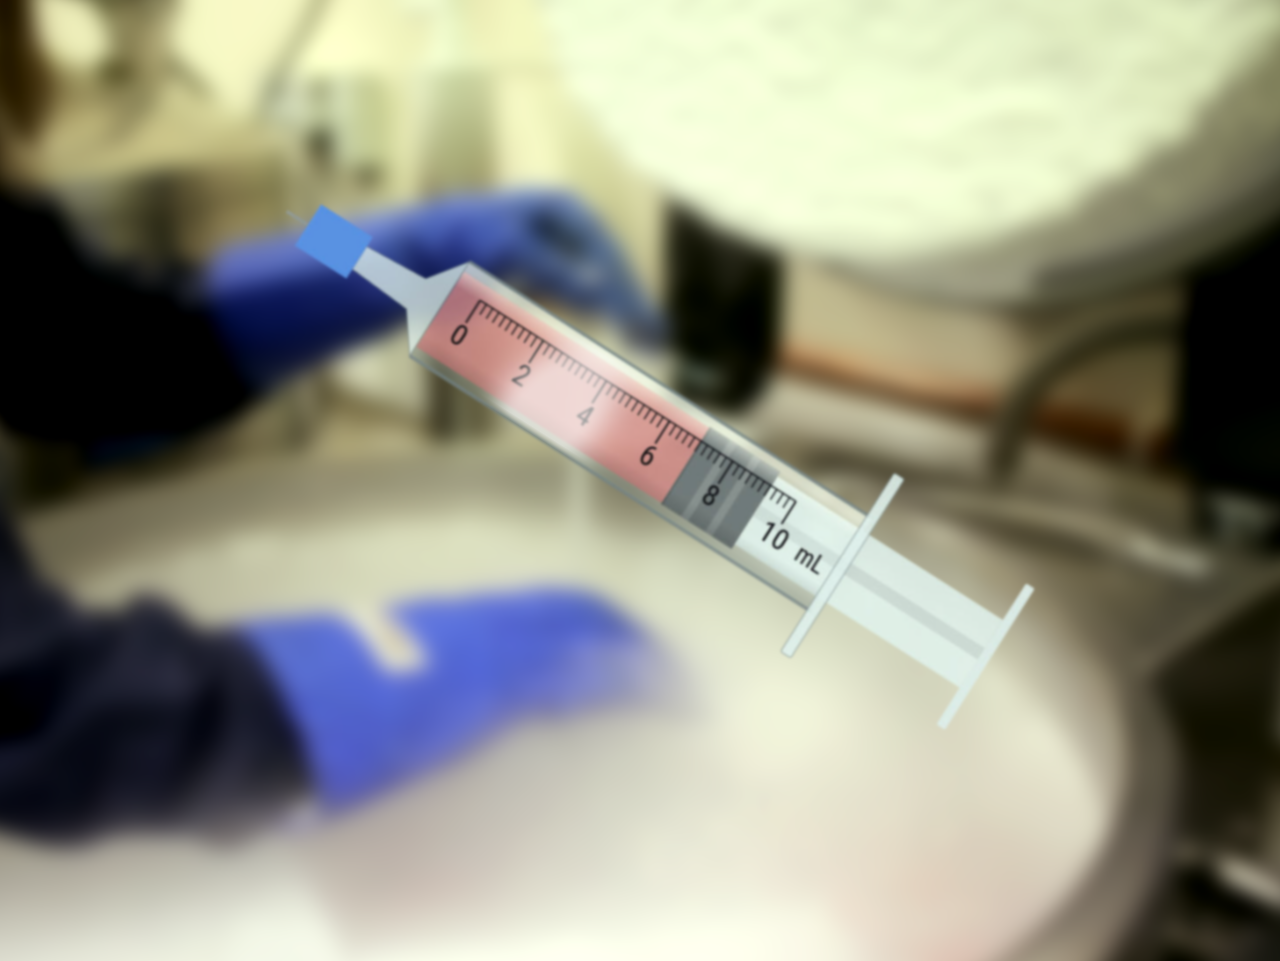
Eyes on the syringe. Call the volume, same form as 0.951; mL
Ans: 7; mL
